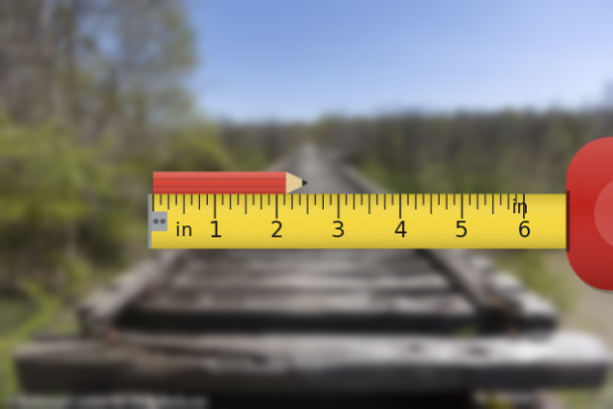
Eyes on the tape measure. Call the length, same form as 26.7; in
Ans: 2.5; in
